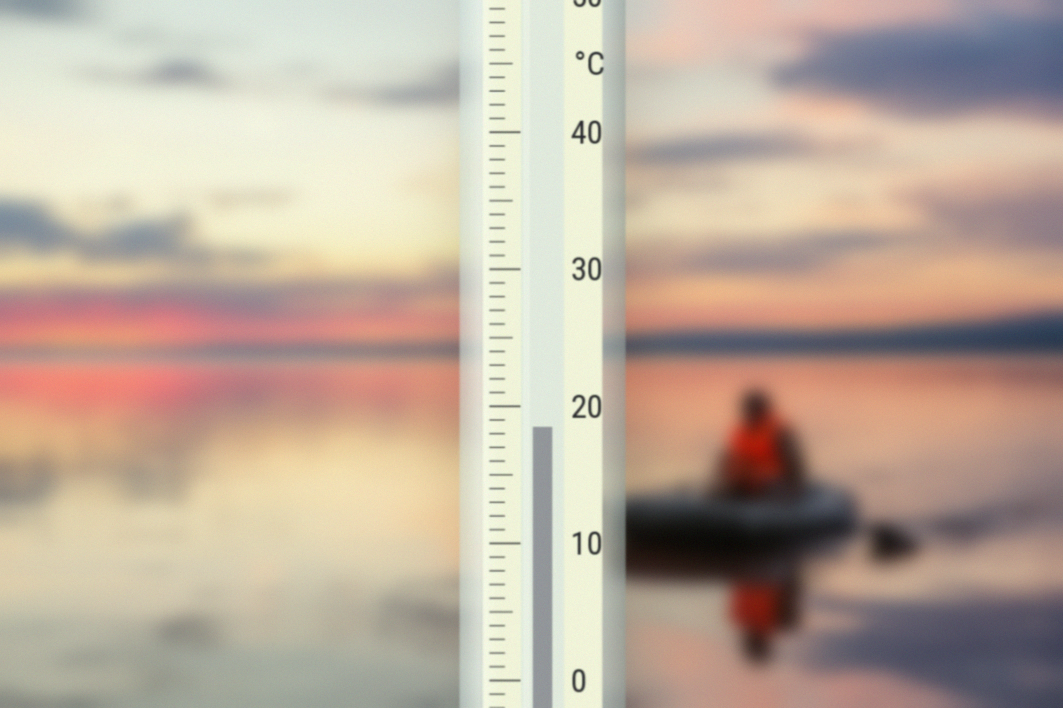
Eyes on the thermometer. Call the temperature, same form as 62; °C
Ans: 18.5; °C
